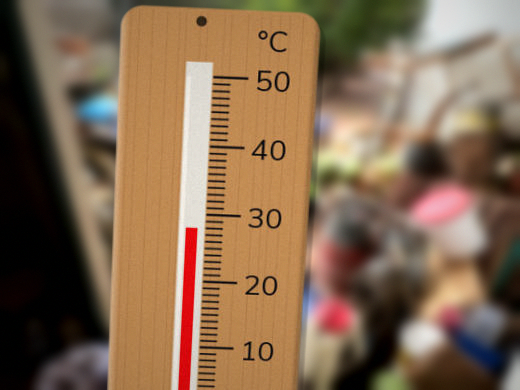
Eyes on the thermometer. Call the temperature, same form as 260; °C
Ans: 28; °C
